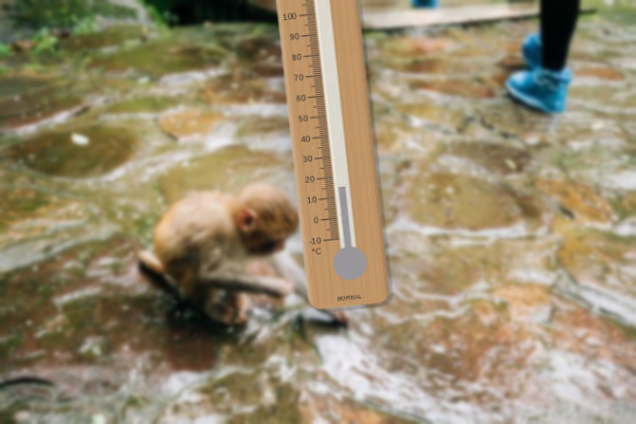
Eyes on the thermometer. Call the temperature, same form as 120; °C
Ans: 15; °C
